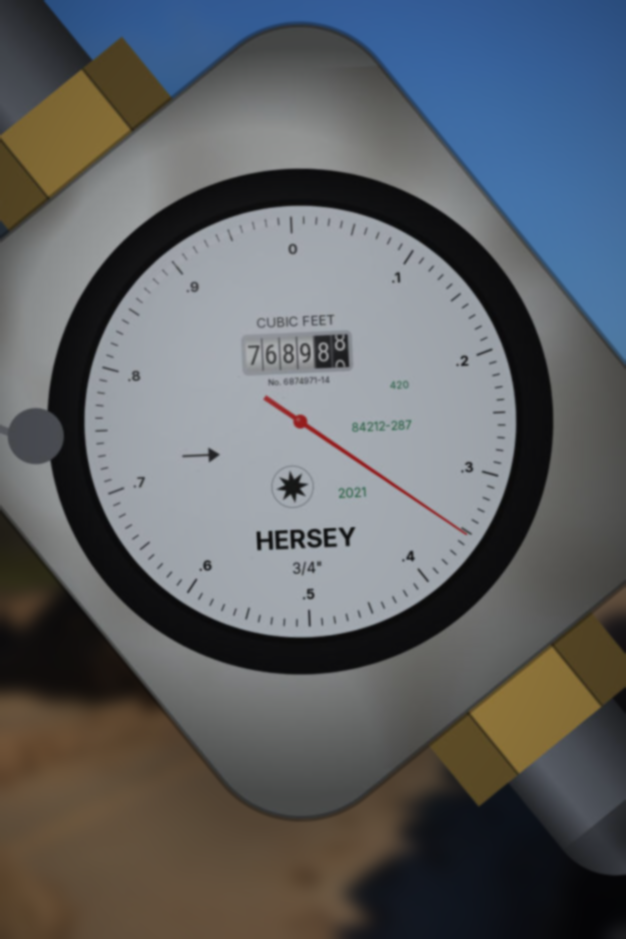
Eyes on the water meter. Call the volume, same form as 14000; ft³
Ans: 768988.35; ft³
